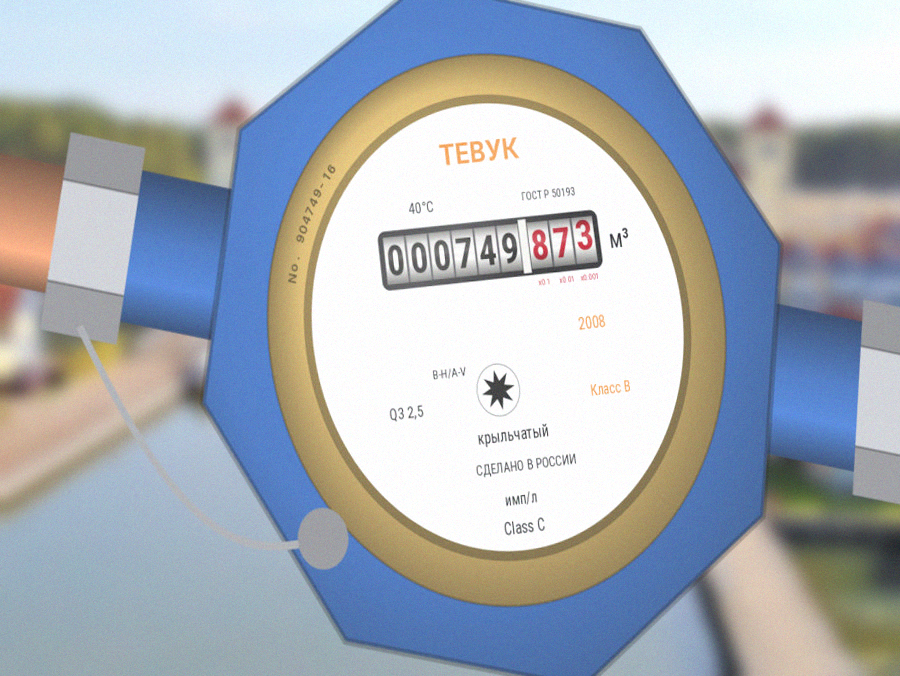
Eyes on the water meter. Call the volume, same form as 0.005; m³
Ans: 749.873; m³
